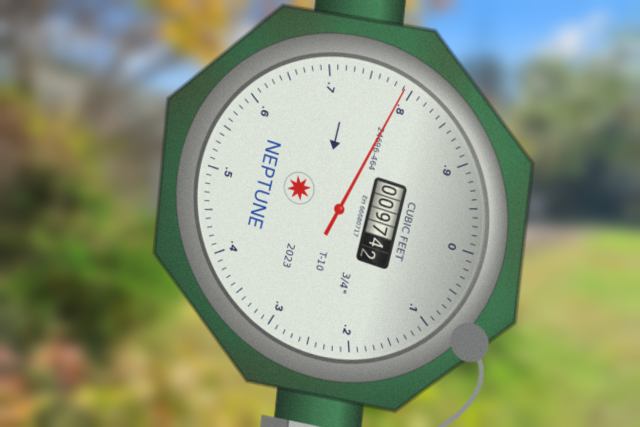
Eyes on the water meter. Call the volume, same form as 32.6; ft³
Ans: 9741.79; ft³
